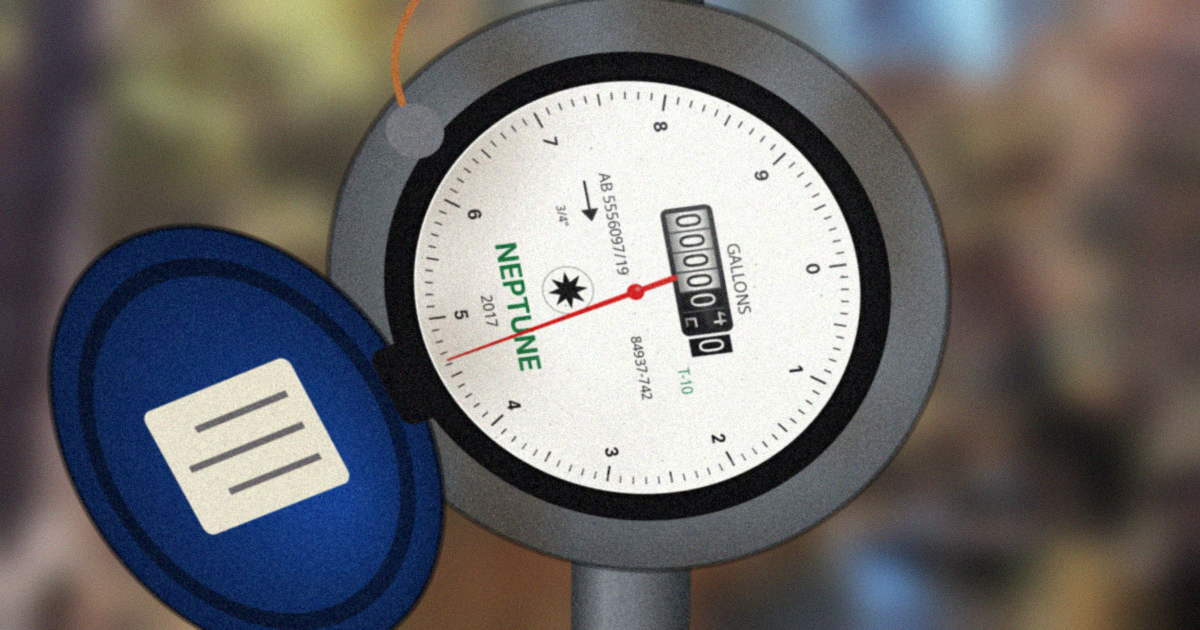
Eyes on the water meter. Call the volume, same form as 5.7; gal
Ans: 44.6; gal
